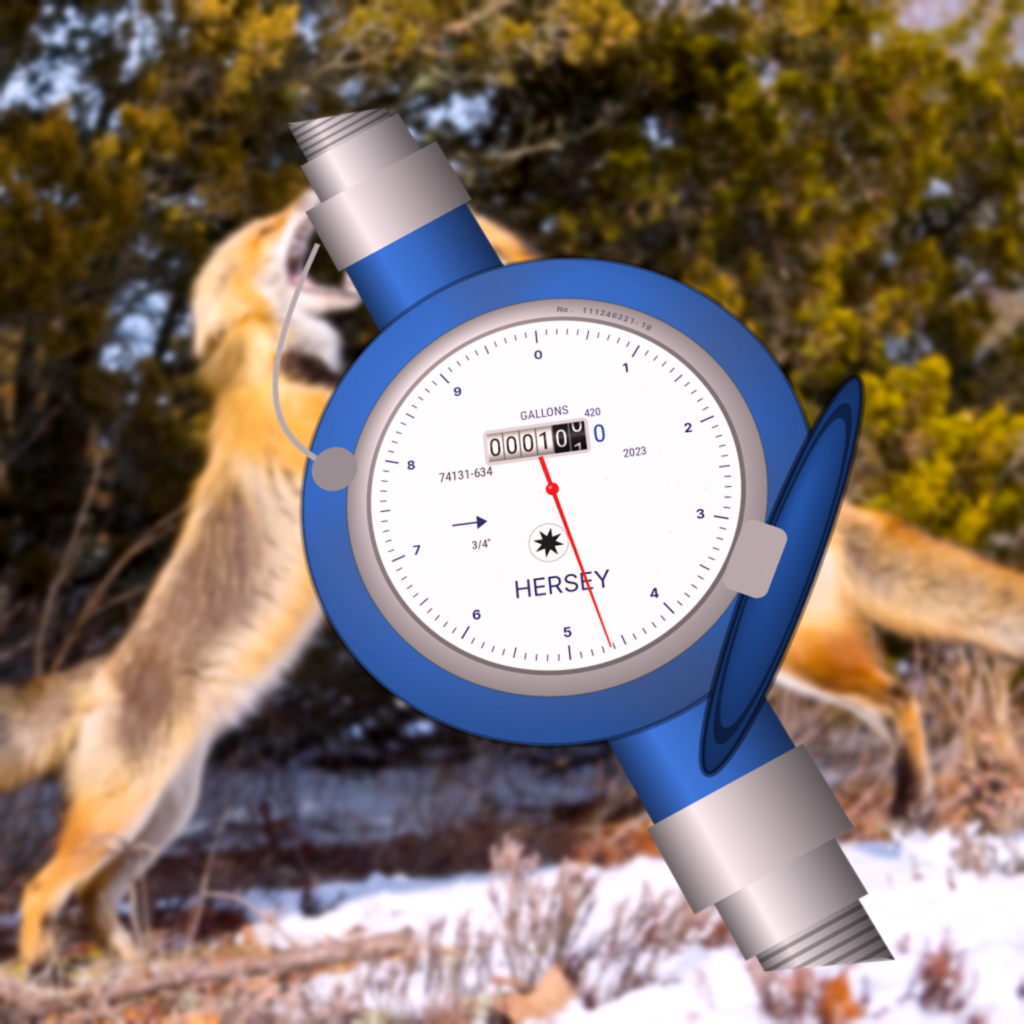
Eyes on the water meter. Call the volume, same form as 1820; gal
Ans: 1004.6; gal
